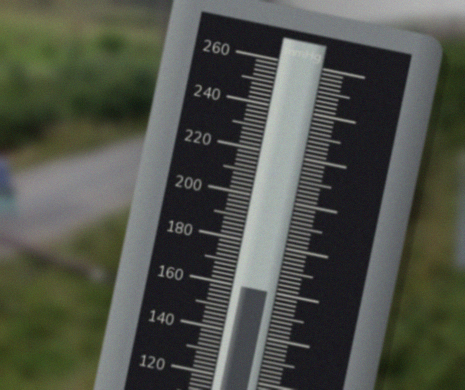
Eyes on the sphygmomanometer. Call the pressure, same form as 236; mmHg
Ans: 160; mmHg
